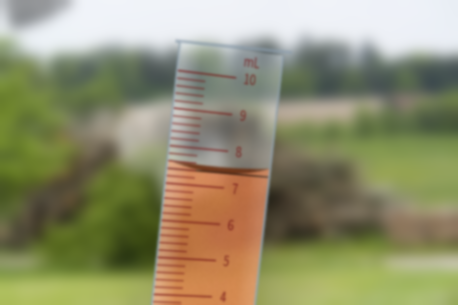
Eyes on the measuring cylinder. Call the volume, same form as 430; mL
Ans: 7.4; mL
